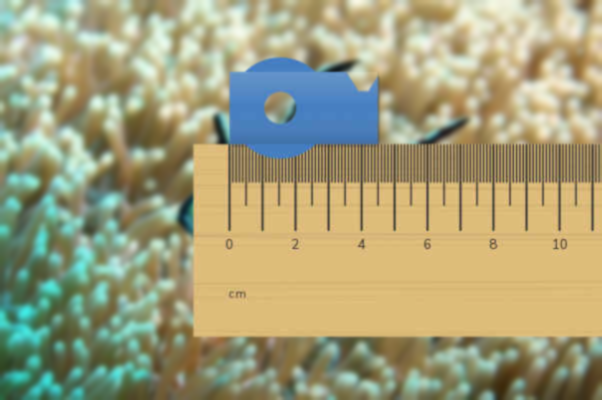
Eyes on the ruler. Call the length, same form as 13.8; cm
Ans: 4.5; cm
